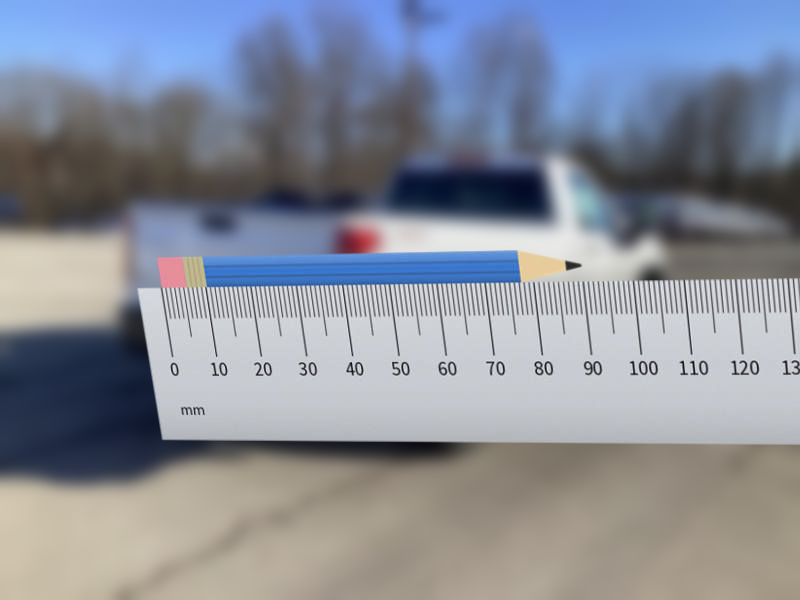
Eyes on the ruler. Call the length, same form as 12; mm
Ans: 90; mm
